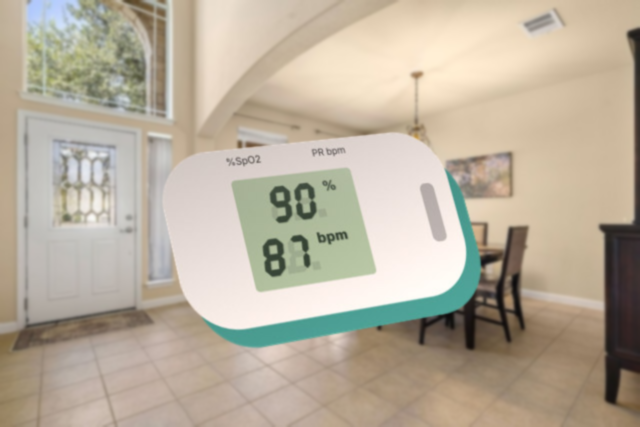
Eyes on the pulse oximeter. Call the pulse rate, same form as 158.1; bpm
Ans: 87; bpm
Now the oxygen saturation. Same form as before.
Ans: 90; %
